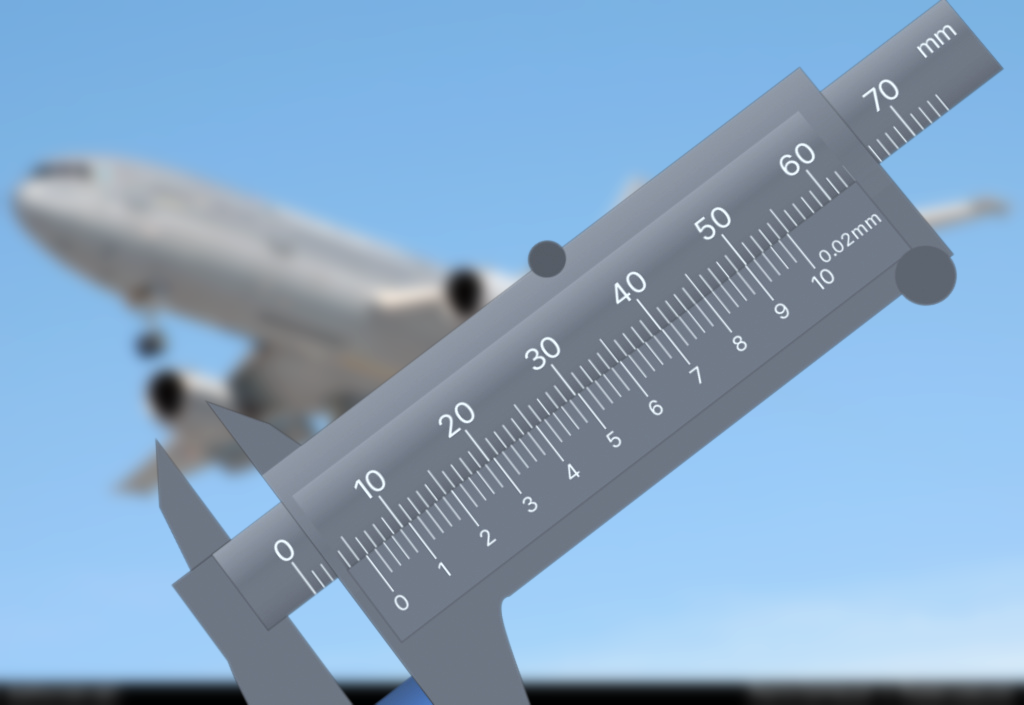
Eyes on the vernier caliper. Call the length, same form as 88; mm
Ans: 5.8; mm
